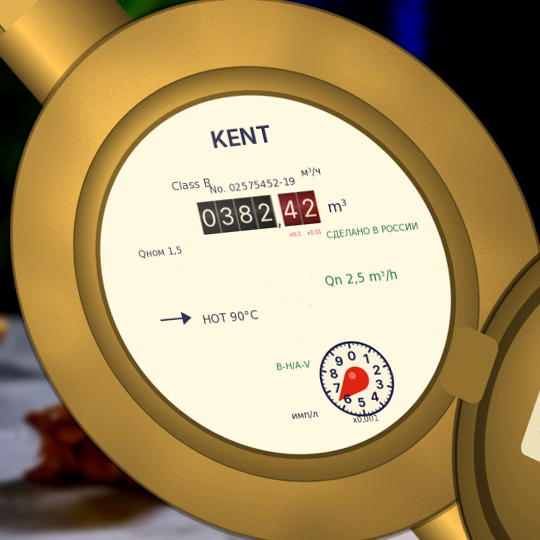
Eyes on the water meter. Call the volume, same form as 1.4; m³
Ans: 382.426; m³
